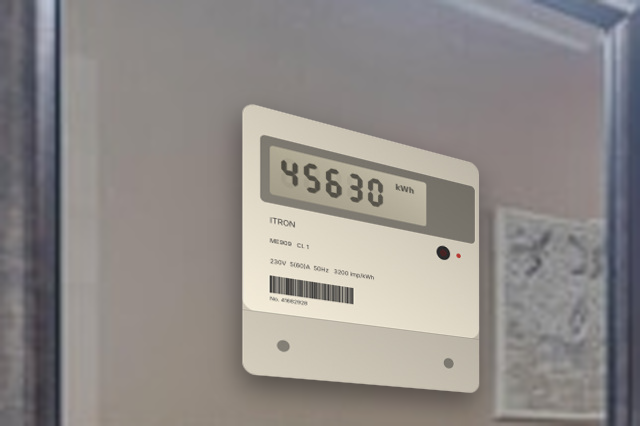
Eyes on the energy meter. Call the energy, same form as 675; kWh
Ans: 45630; kWh
